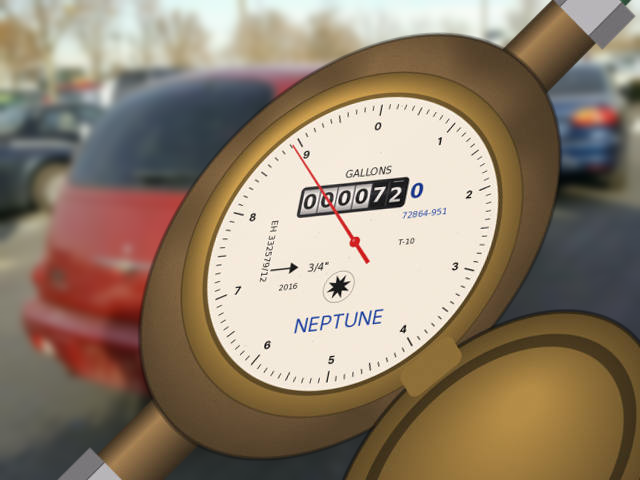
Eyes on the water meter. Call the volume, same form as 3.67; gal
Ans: 718.9; gal
